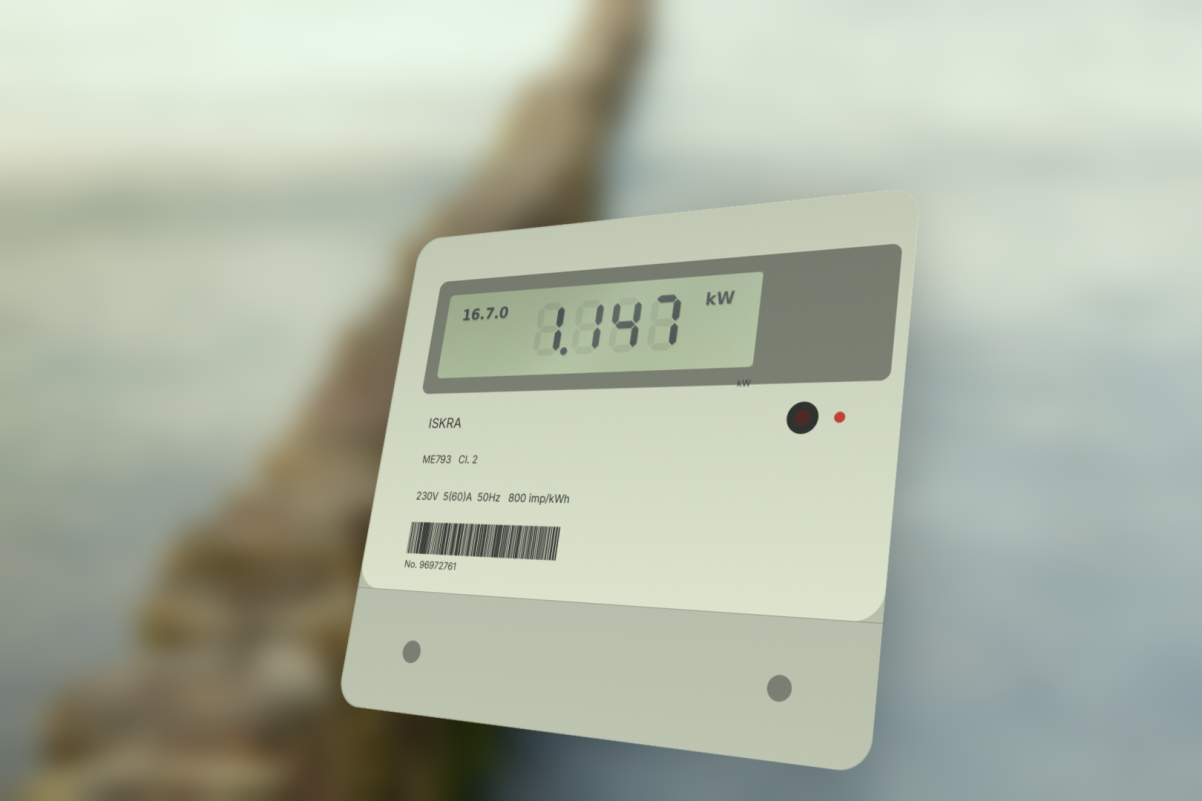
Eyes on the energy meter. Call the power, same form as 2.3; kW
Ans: 1.147; kW
